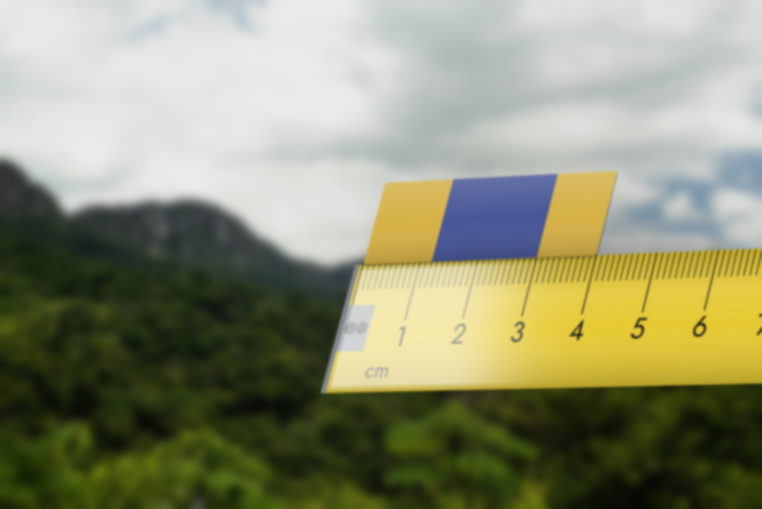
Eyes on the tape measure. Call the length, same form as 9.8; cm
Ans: 4; cm
